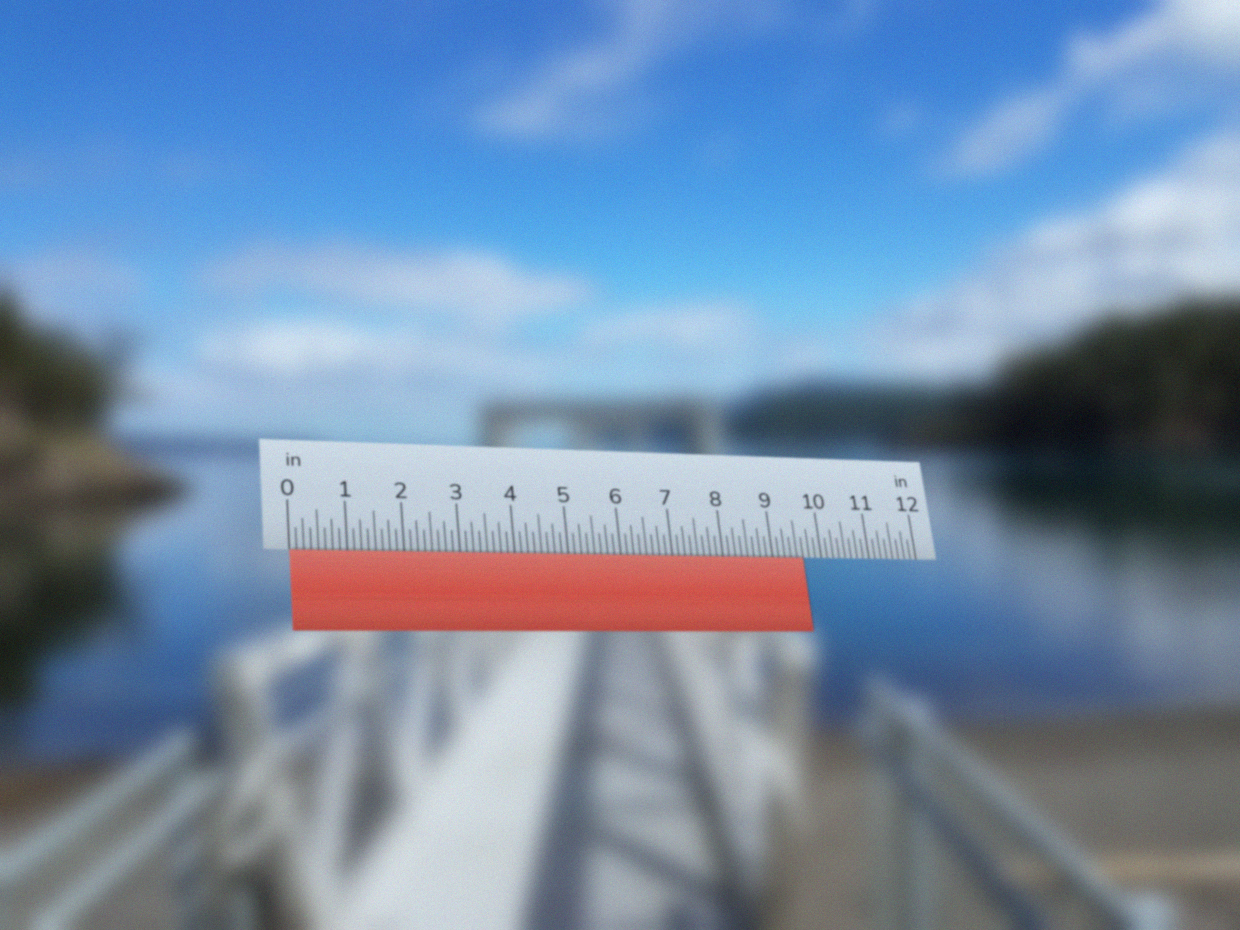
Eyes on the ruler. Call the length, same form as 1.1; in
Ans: 9.625; in
